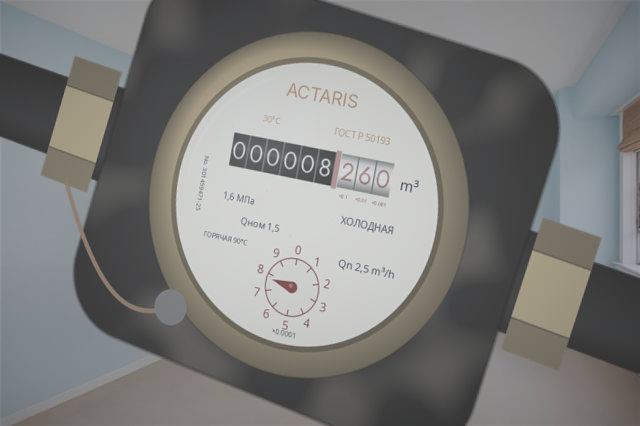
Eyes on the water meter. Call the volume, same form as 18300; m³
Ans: 8.2607; m³
